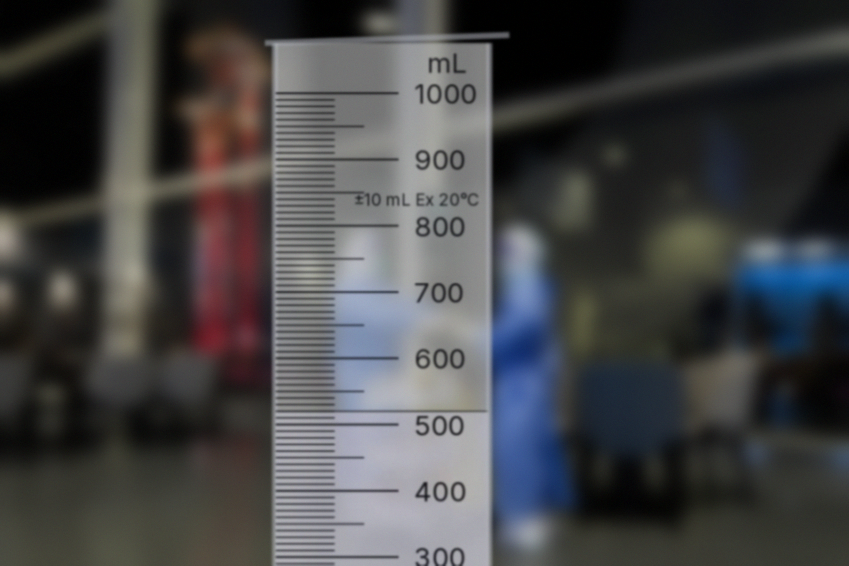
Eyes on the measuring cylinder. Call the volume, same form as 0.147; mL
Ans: 520; mL
